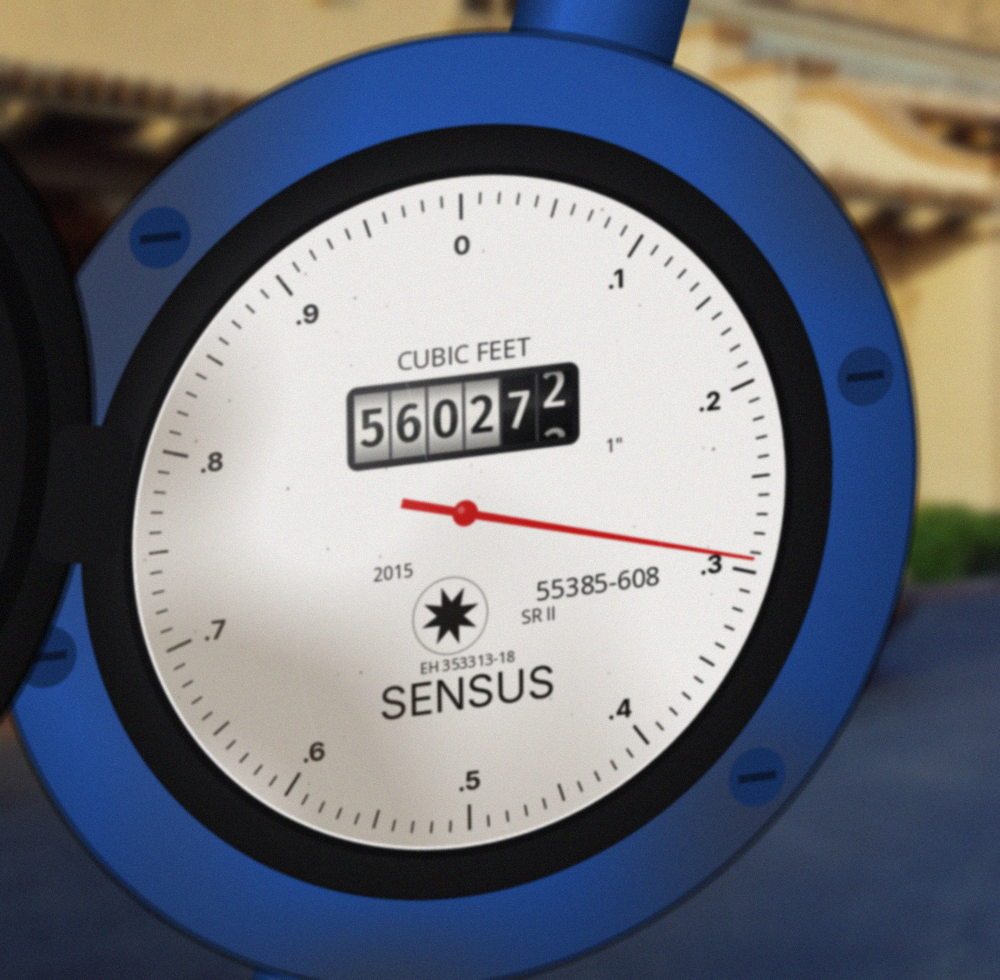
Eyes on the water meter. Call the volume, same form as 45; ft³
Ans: 560272.29; ft³
